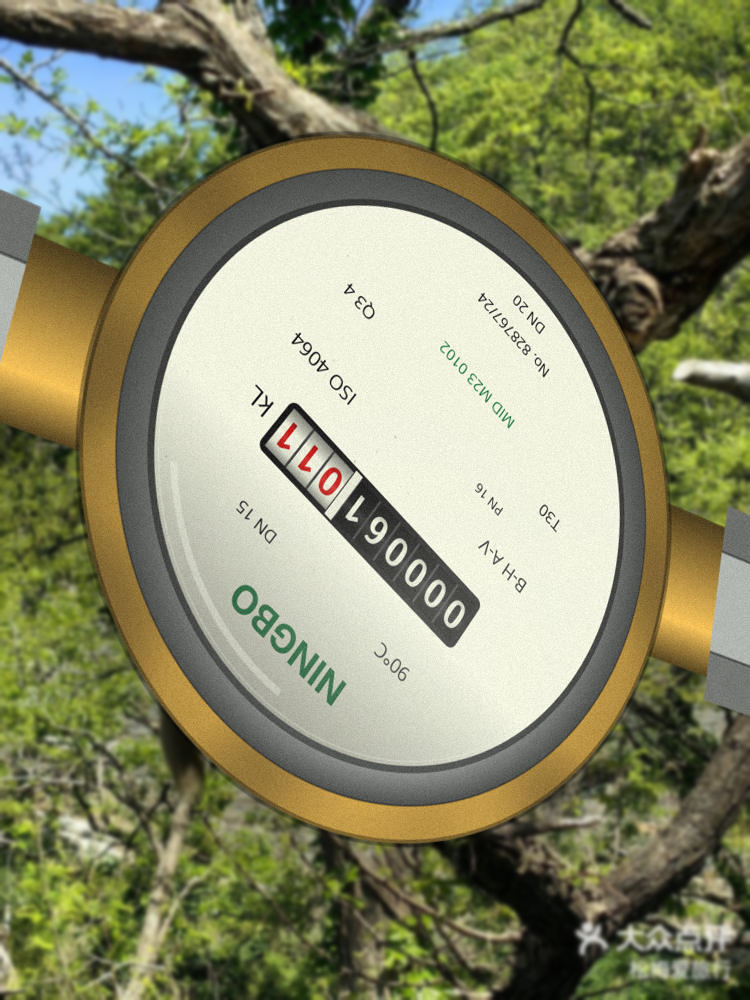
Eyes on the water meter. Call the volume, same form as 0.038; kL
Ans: 61.011; kL
